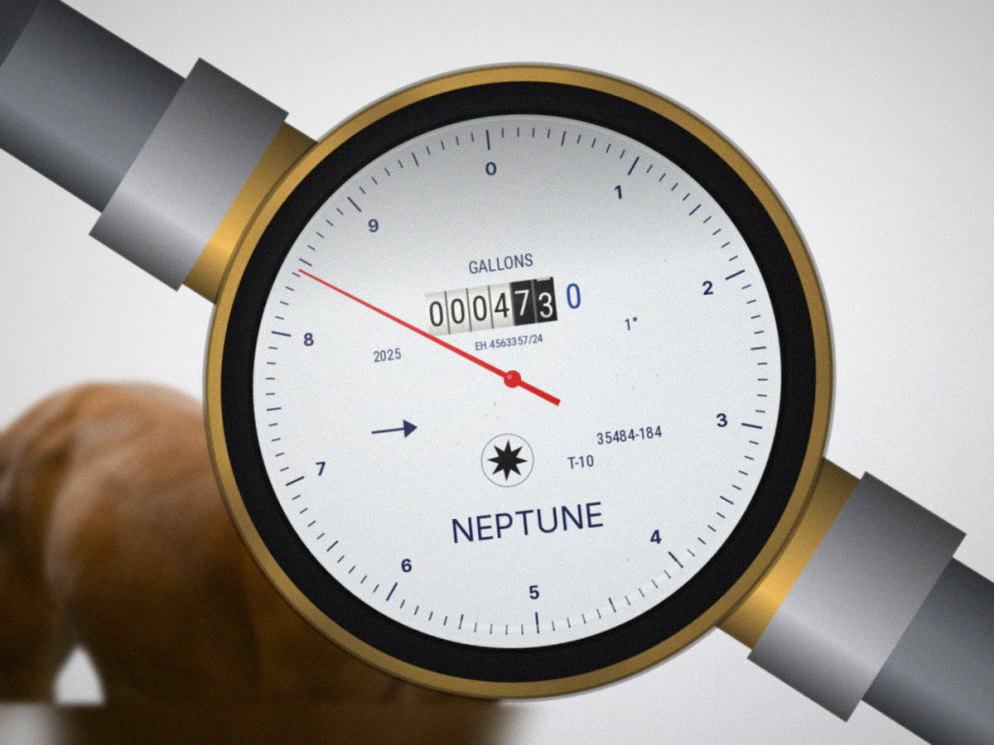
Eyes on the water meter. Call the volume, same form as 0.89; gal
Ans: 4728.4; gal
